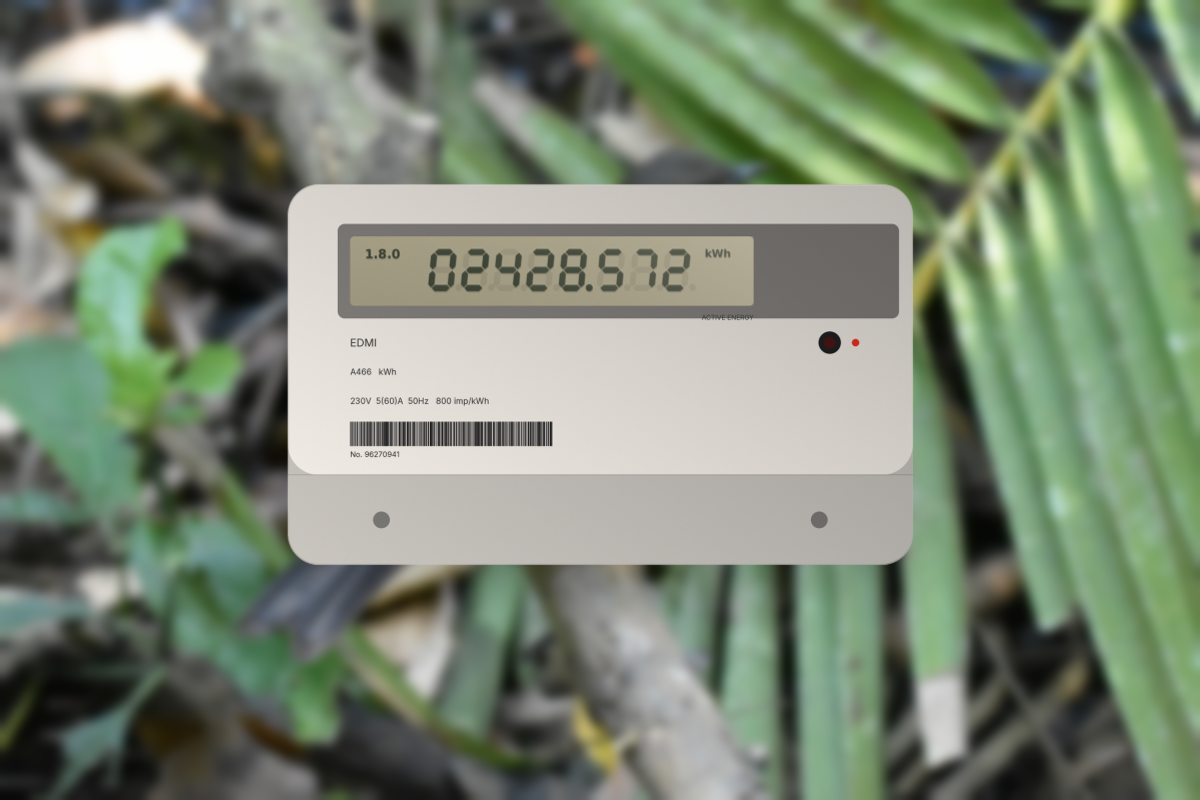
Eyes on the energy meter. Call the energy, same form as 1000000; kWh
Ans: 2428.572; kWh
